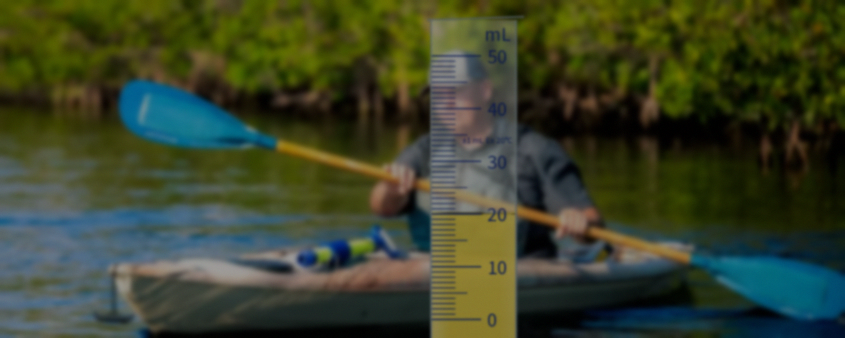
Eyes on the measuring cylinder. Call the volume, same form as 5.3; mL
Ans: 20; mL
